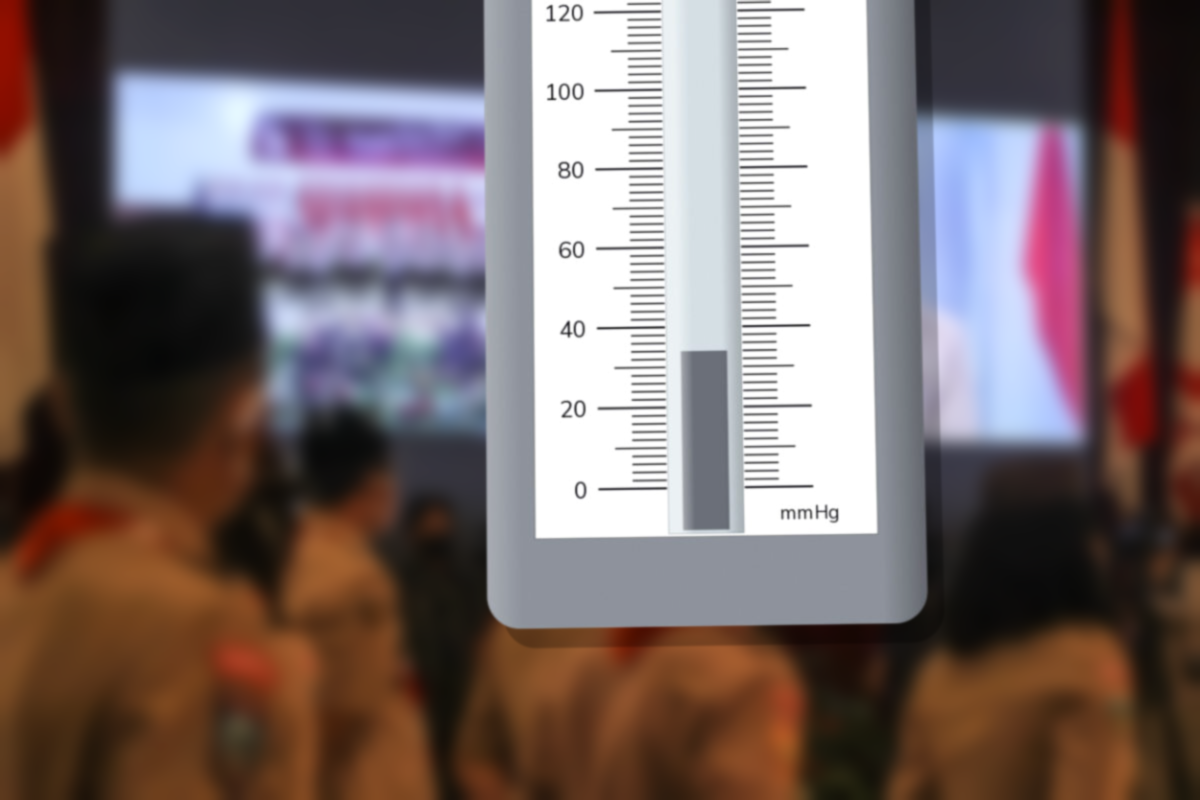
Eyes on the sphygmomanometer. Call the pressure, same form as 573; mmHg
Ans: 34; mmHg
